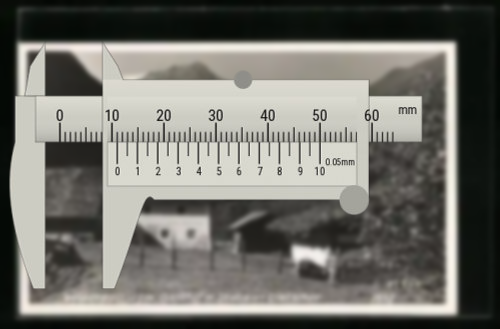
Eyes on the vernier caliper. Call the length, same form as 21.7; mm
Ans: 11.0; mm
